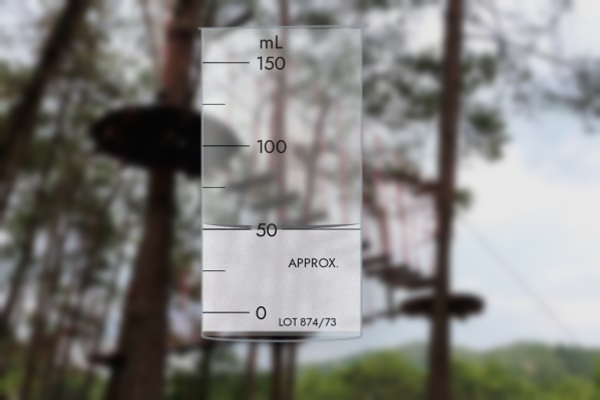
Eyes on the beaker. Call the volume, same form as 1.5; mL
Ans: 50; mL
